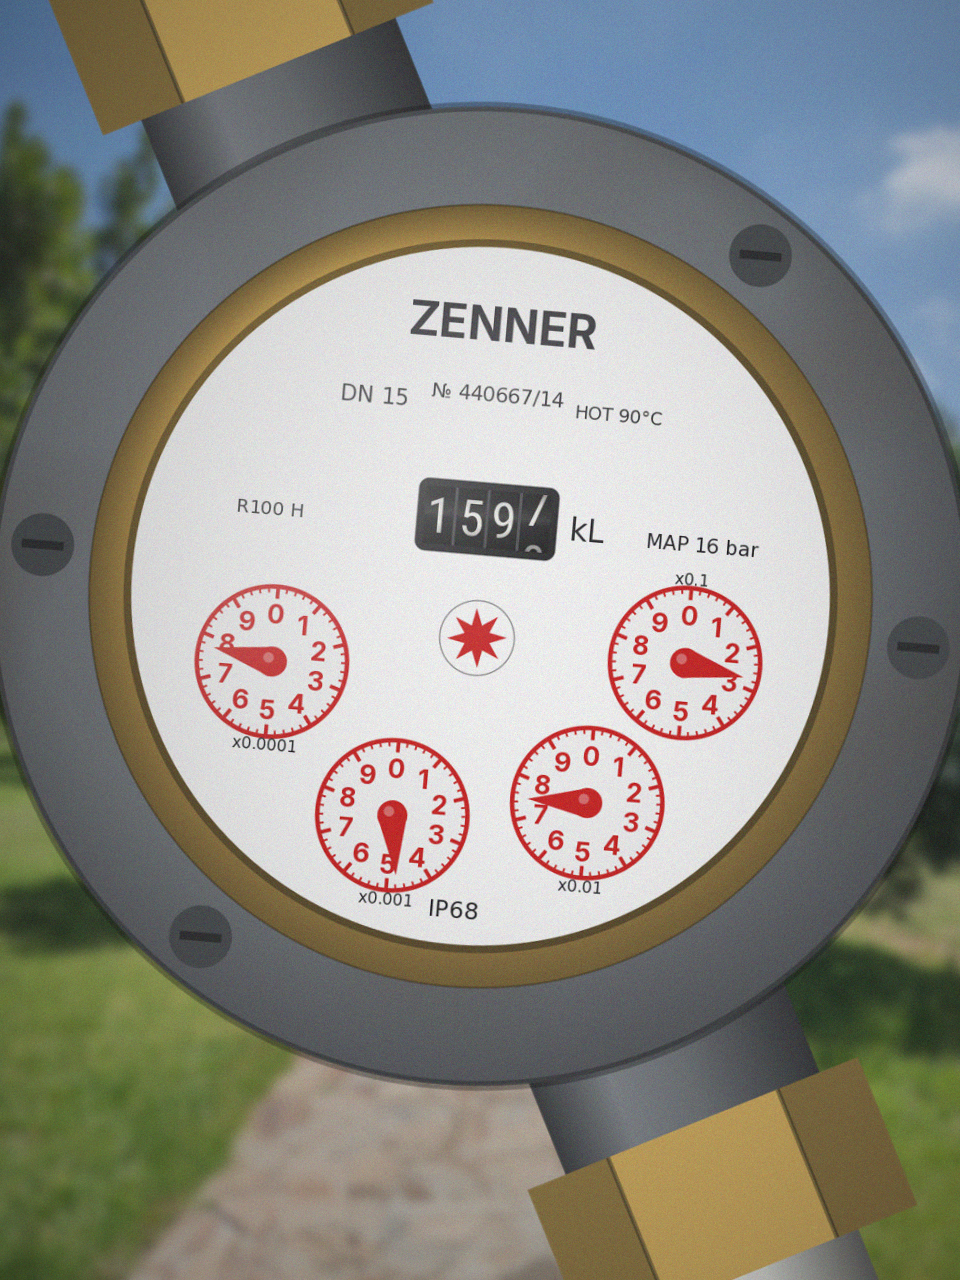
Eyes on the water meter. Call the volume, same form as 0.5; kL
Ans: 1597.2747; kL
